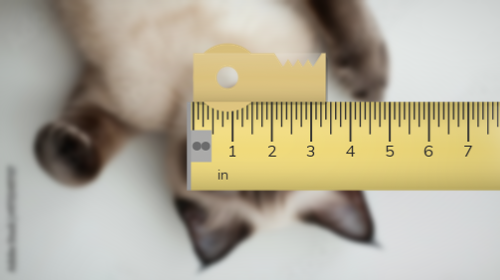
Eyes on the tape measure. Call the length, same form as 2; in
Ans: 3.375; in
